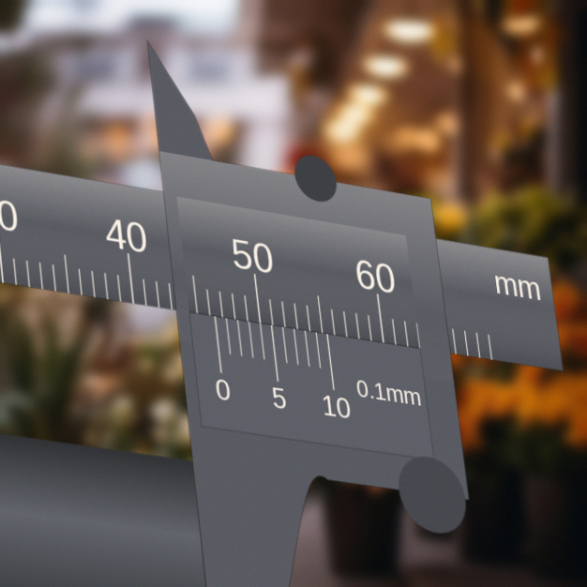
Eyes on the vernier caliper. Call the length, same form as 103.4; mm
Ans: 46.4; mm
